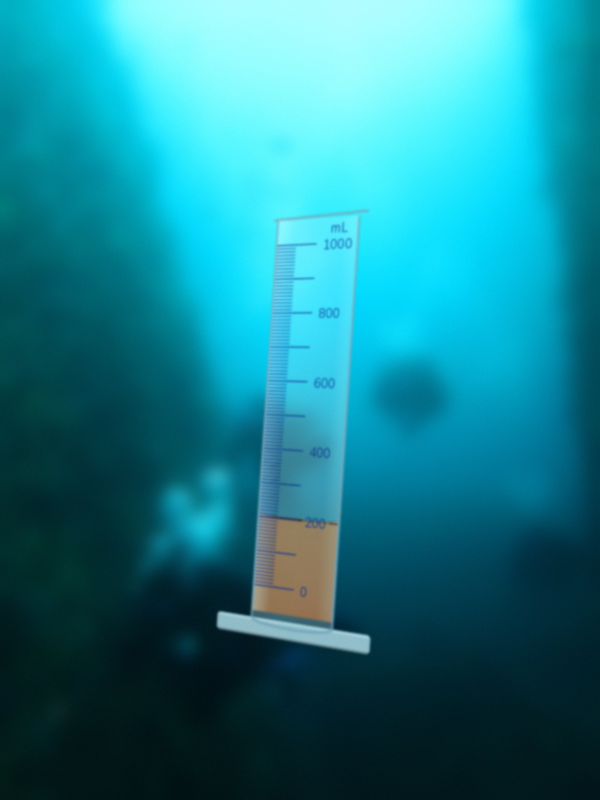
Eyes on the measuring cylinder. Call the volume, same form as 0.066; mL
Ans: 200; mL
